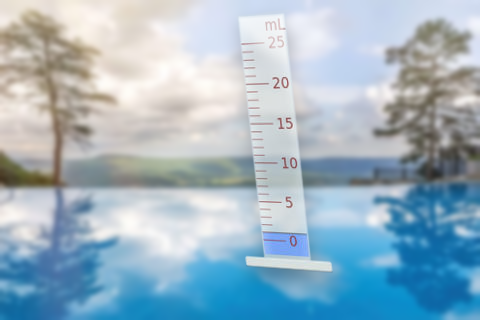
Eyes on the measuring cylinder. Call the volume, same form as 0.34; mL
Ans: 1; mL
